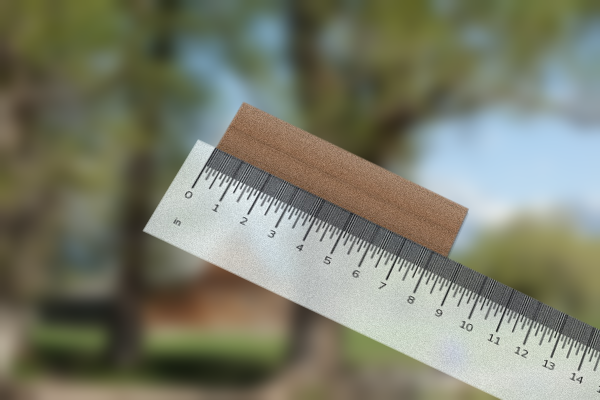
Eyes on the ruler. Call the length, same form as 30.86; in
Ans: 8.5; in
